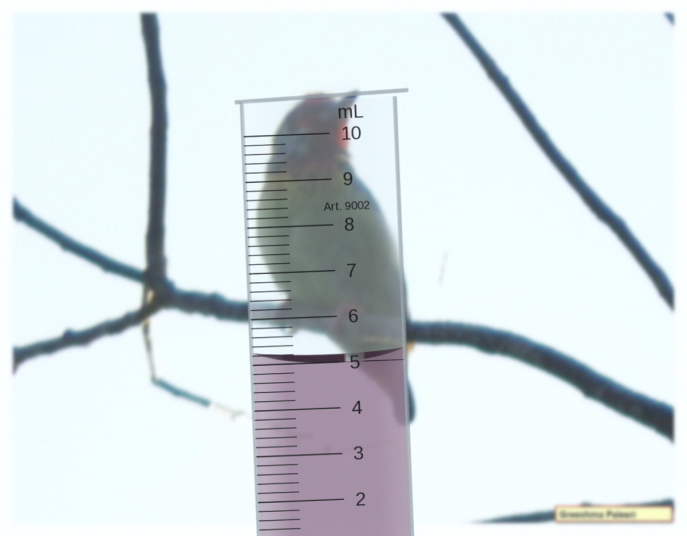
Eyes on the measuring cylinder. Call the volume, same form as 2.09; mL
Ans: 5; mL
